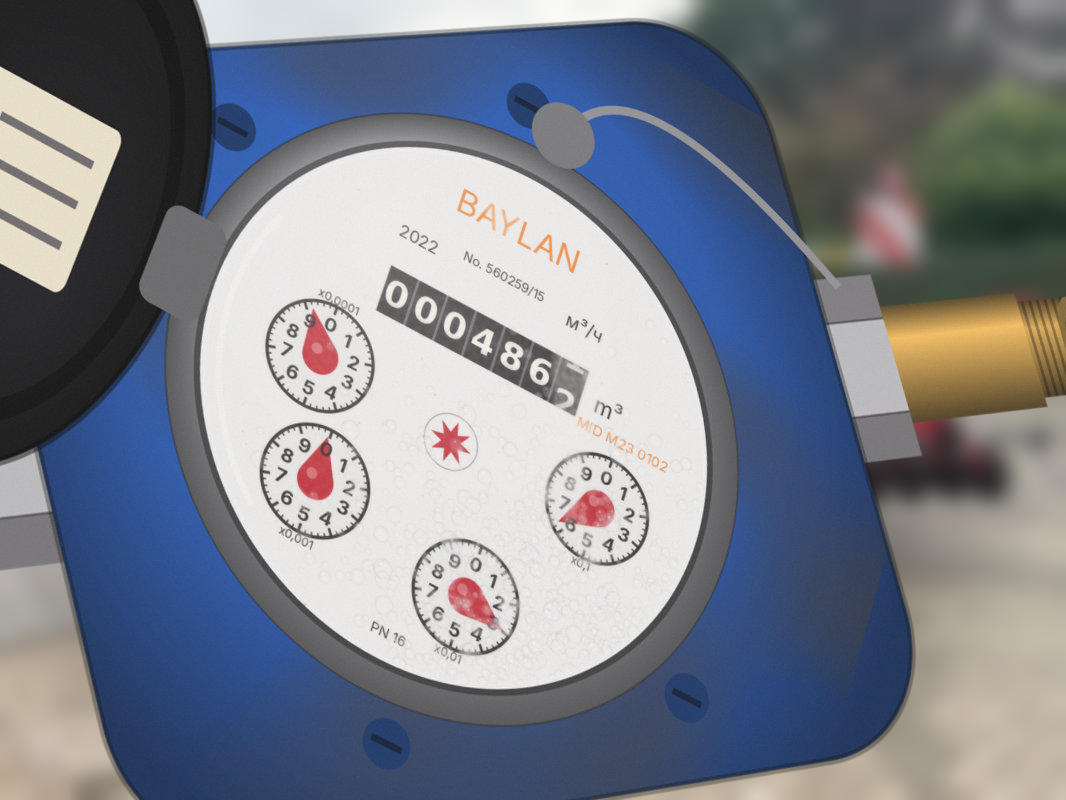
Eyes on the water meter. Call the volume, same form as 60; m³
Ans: 4861.6299; m³
